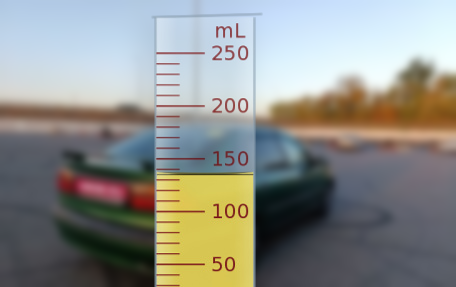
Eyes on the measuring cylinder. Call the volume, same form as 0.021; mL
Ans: 135; mL
